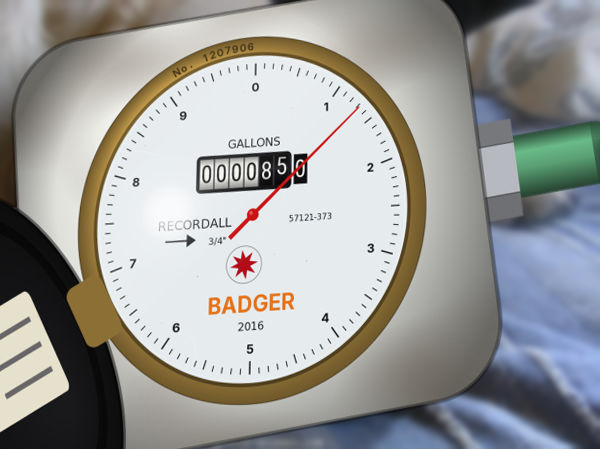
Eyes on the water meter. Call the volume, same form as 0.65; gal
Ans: 851.3; gal
